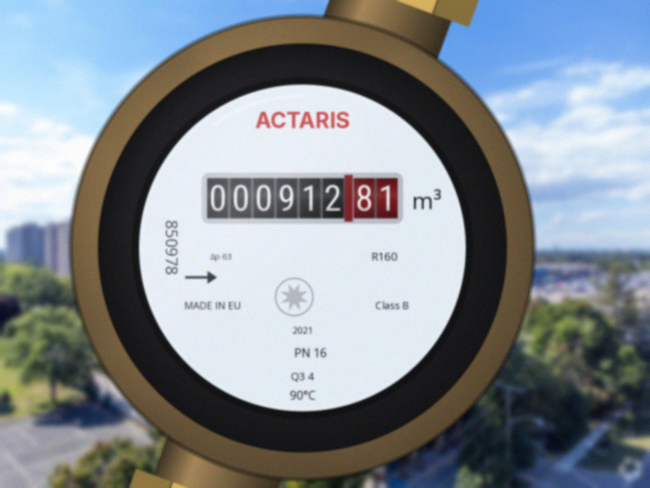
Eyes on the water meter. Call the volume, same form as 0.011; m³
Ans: 912.81; m³
